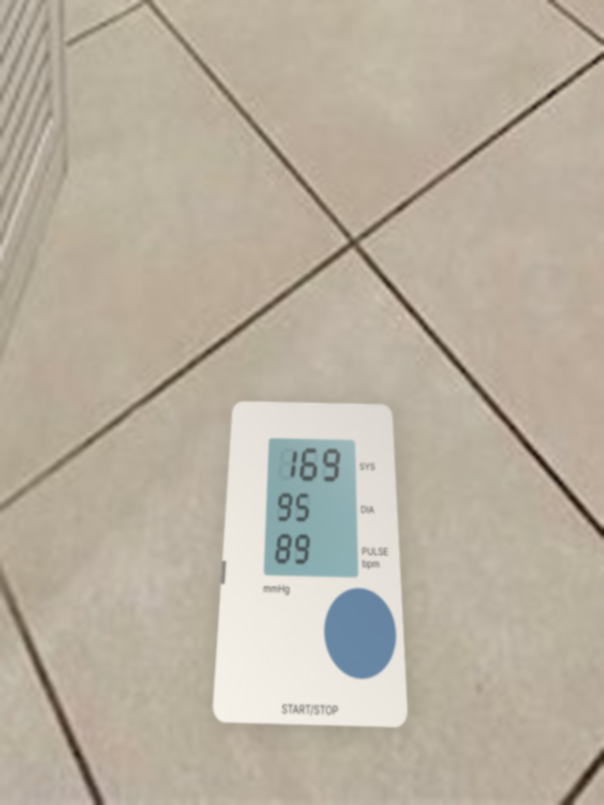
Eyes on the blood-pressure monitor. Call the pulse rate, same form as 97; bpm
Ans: 89; bpm
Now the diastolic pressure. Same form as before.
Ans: 95; mmHg
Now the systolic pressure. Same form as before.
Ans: 169; mmHg
